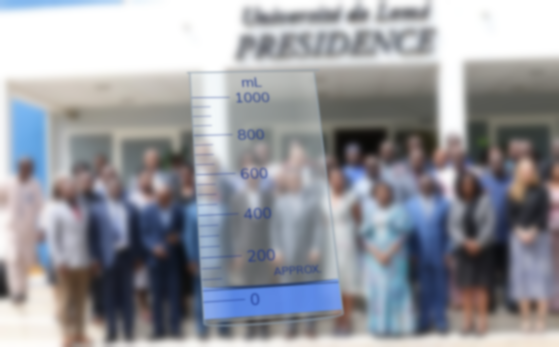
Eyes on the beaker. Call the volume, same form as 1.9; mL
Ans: 50; mL
